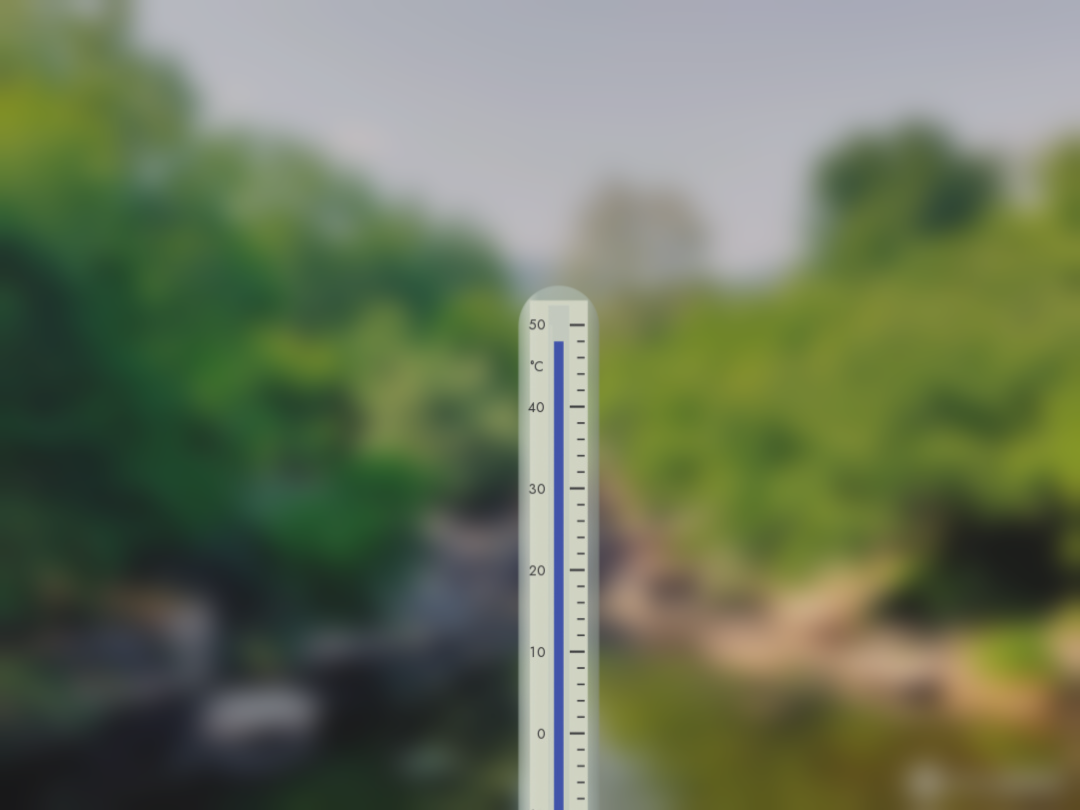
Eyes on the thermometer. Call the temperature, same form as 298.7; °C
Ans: 48; °C
